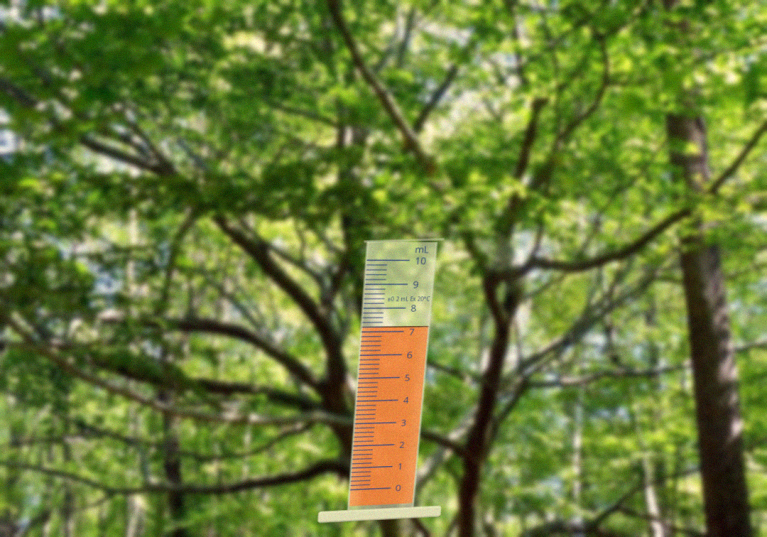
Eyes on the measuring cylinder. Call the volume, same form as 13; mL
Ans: 7.2; mL
